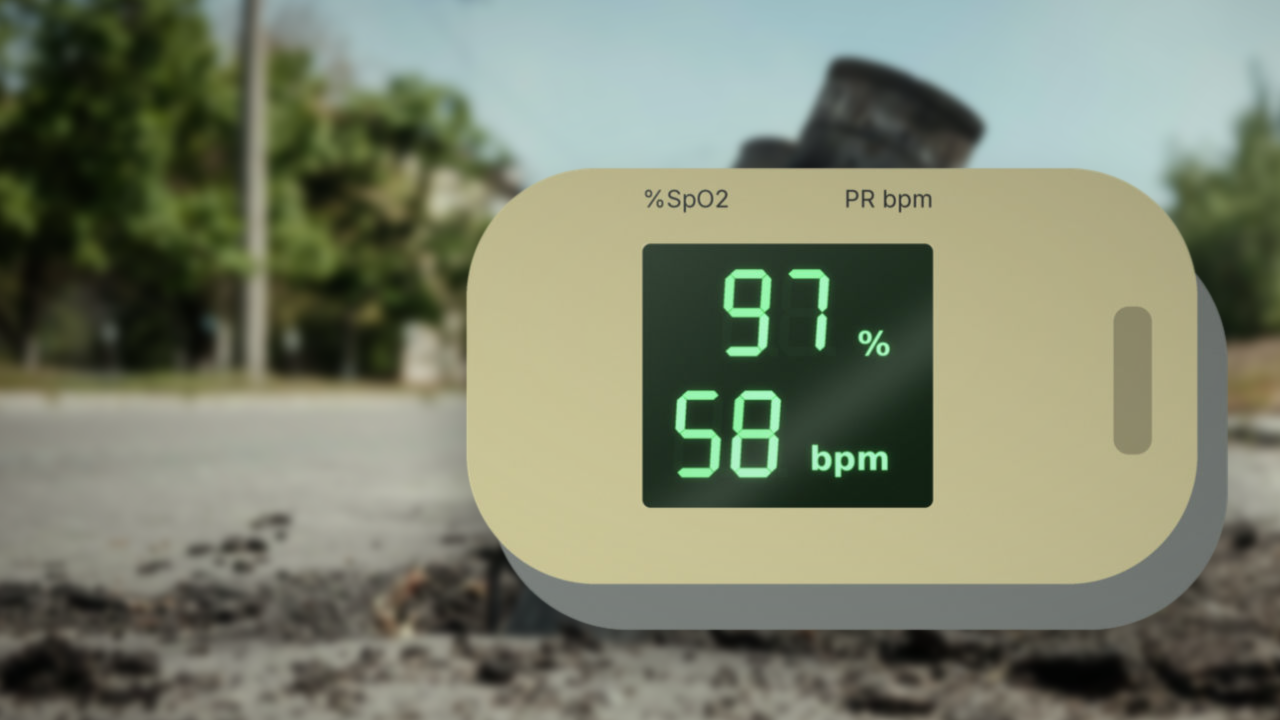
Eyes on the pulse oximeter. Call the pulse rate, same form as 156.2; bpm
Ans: 58; bpm
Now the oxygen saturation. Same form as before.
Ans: 97; %
